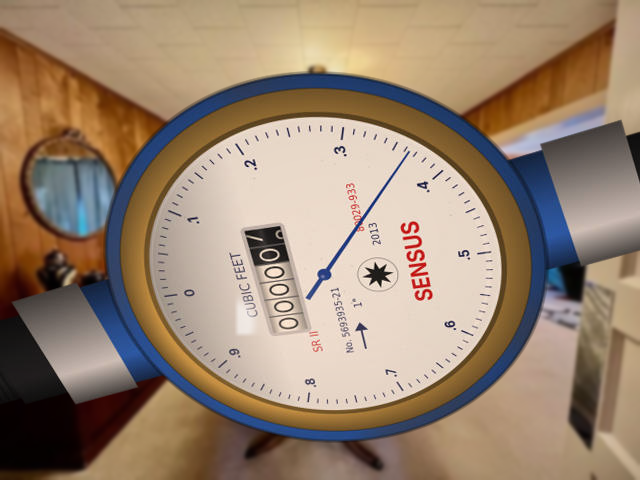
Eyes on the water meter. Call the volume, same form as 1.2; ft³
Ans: 7.36; ft³
